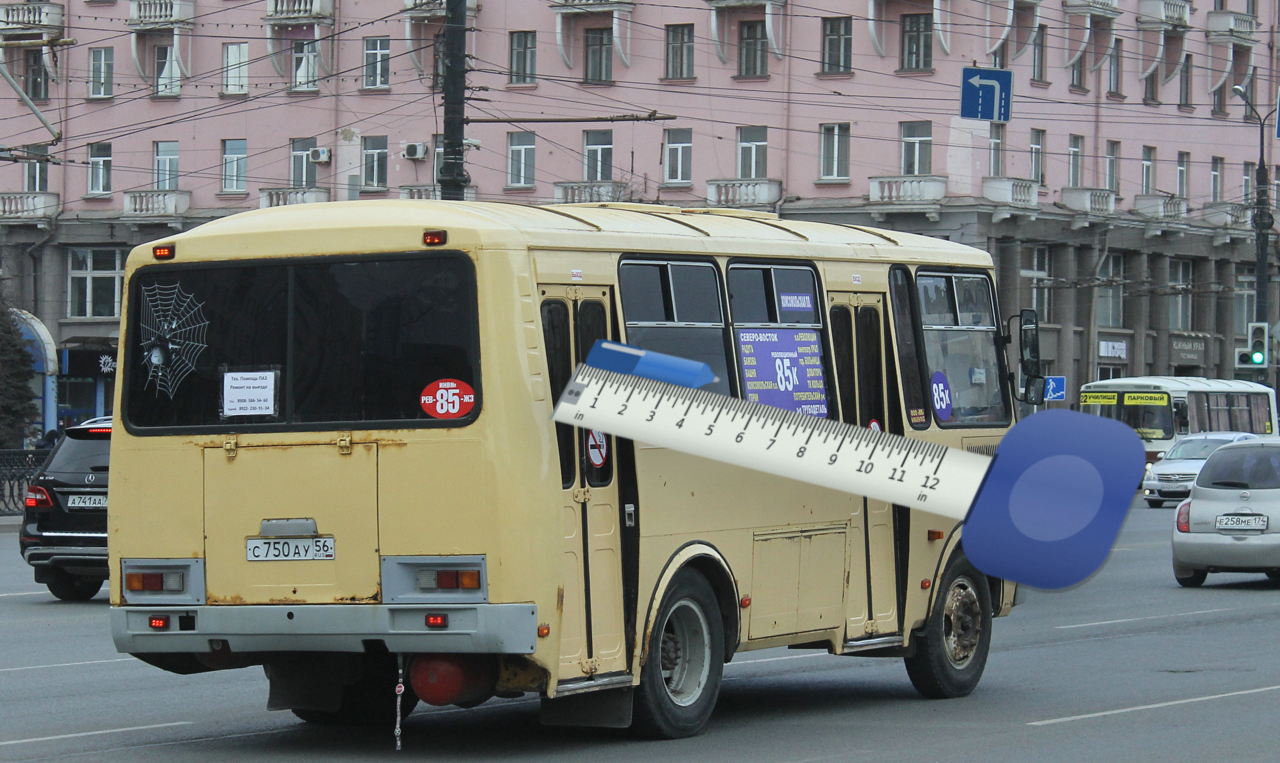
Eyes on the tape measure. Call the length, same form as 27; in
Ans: 4.5; in
